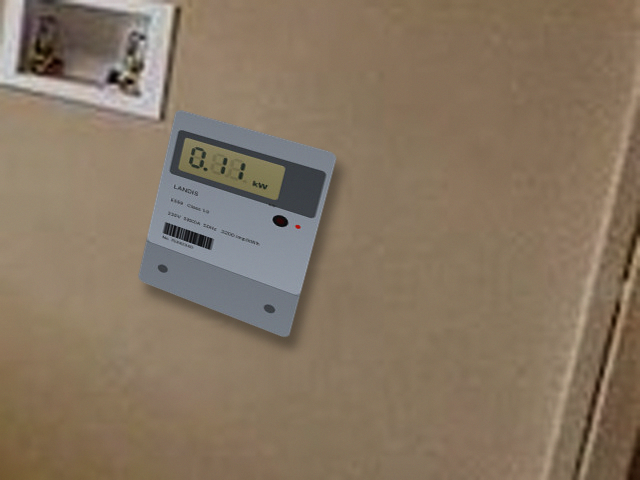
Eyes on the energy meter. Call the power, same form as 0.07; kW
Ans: 0.11; kW
